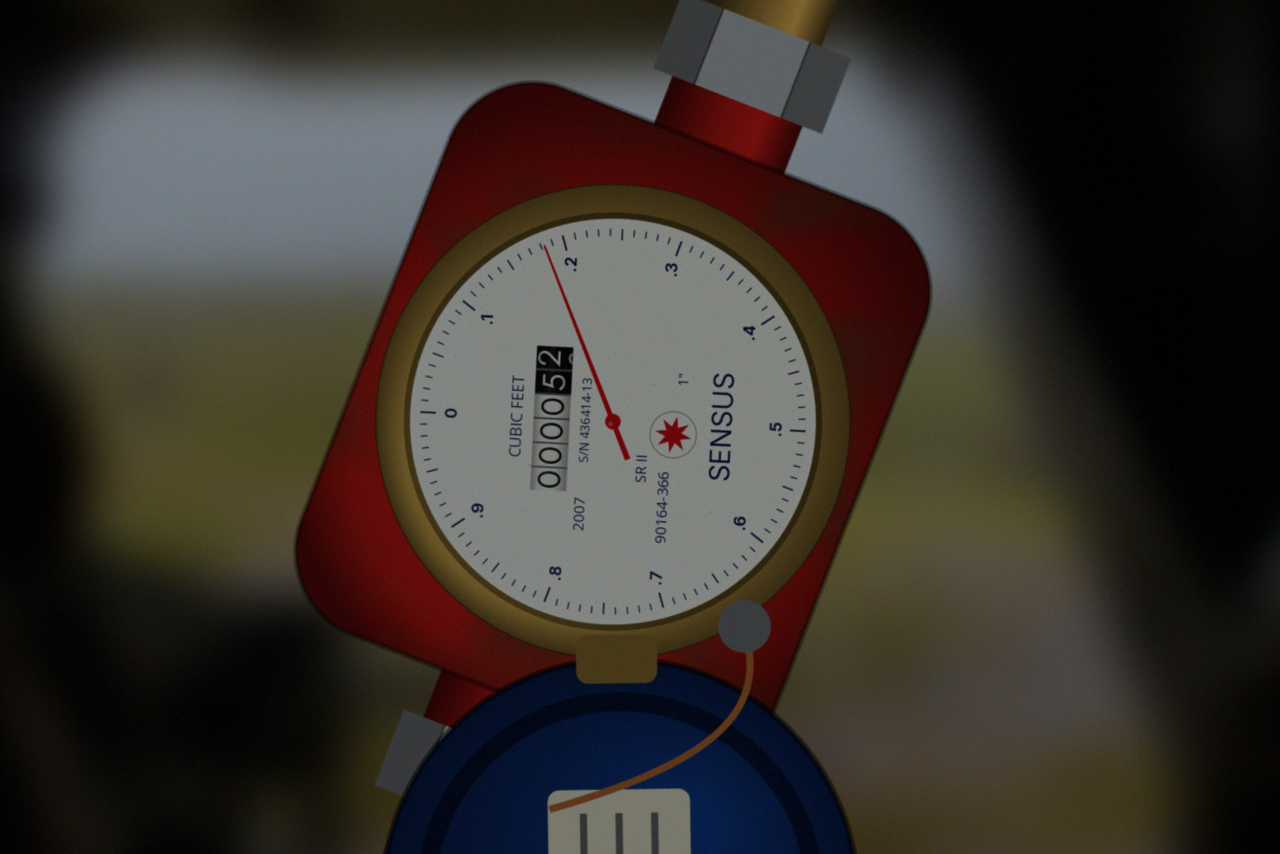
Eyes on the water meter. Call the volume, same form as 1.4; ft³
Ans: 52.18; ft³
